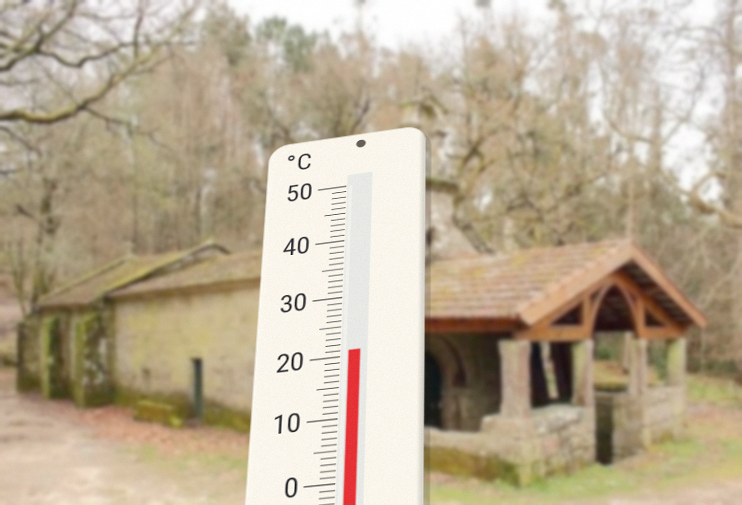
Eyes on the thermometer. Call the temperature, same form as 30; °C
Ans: 21; °C
